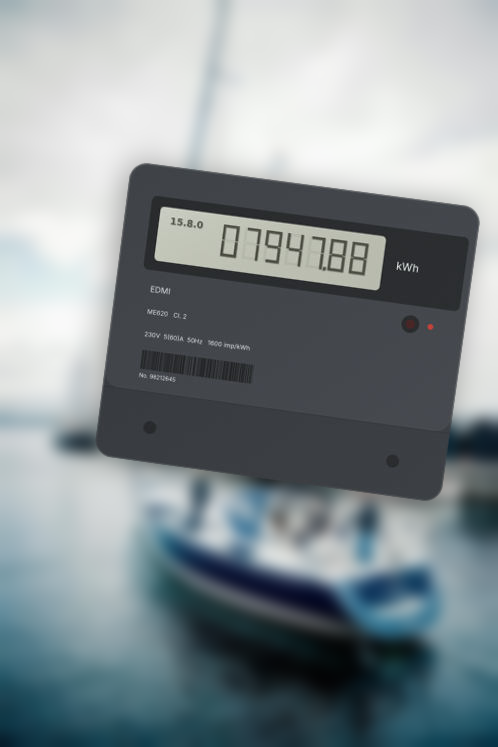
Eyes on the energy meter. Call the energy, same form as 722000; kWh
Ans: 7947.88; kWh
